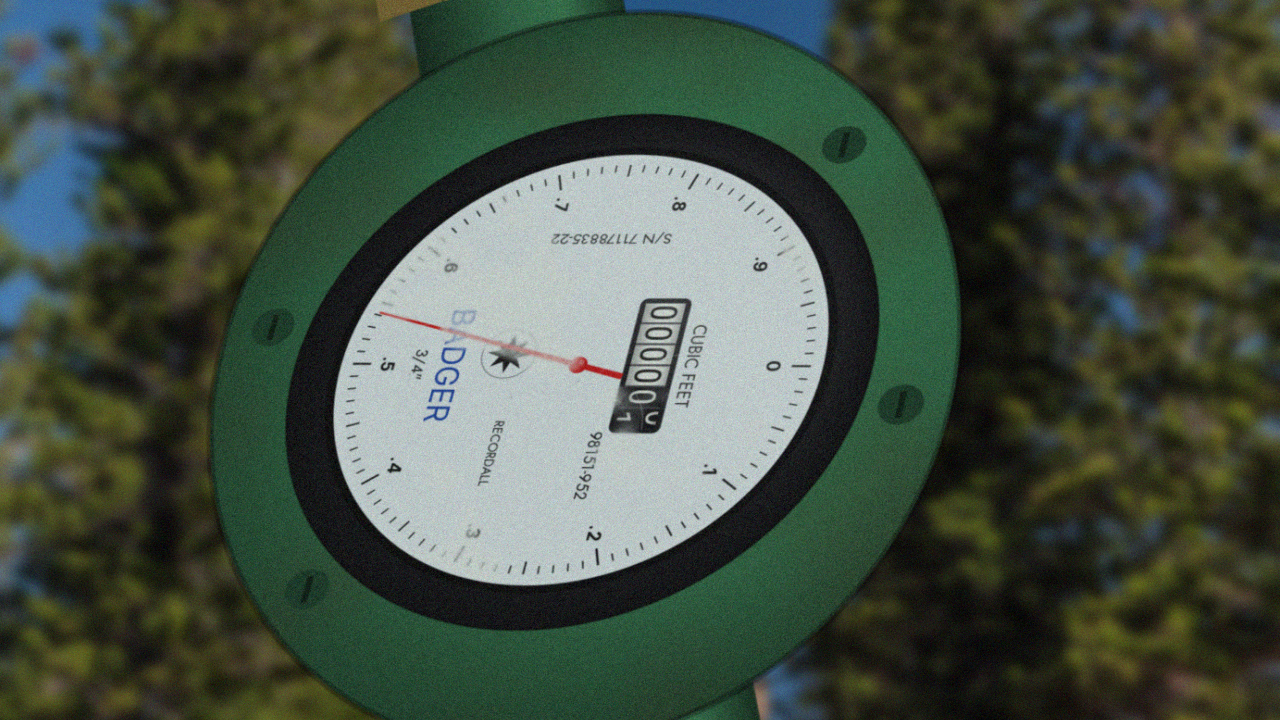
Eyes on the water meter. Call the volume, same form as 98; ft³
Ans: 0.54; ft³
